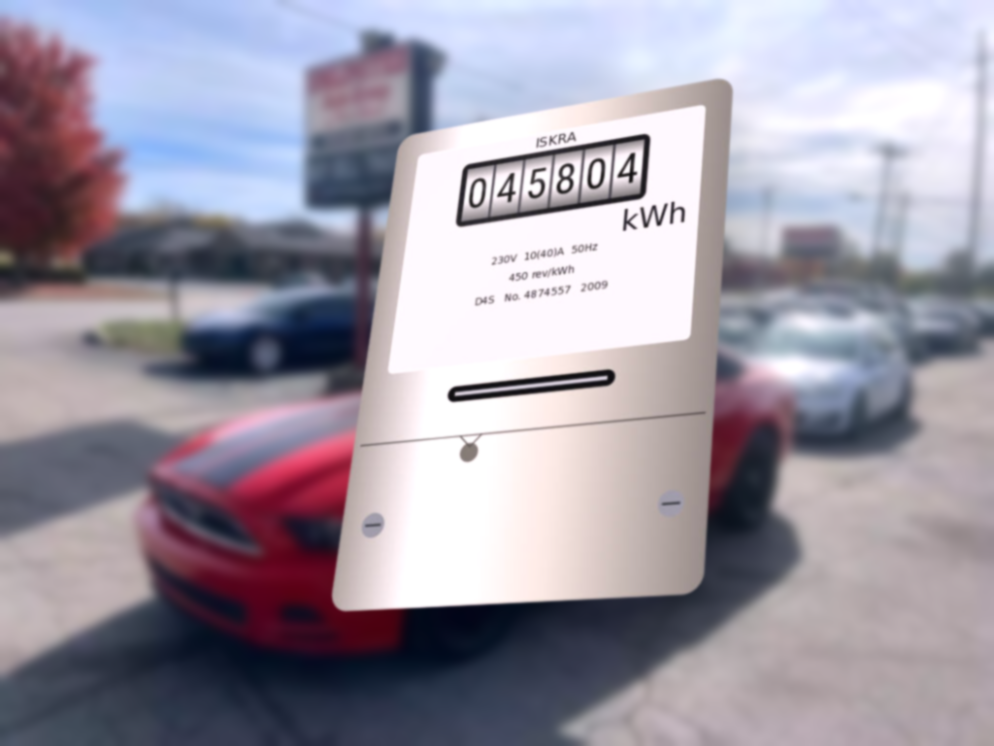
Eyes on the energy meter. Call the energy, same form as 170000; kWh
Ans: 45804; kWh
